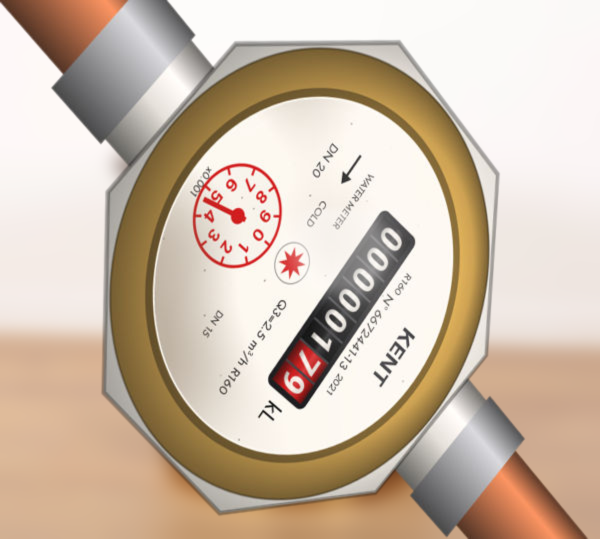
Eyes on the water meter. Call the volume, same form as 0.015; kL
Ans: 1.794; kL
